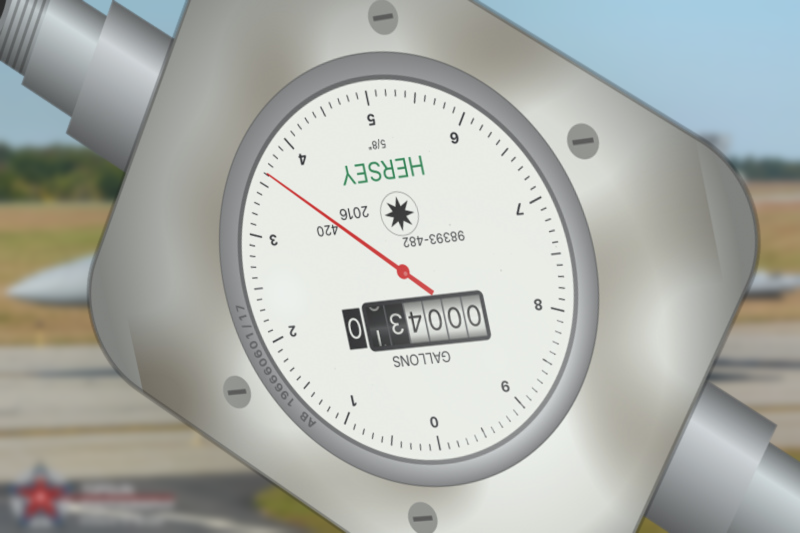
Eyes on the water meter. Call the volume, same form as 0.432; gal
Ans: 4313.6; gal
